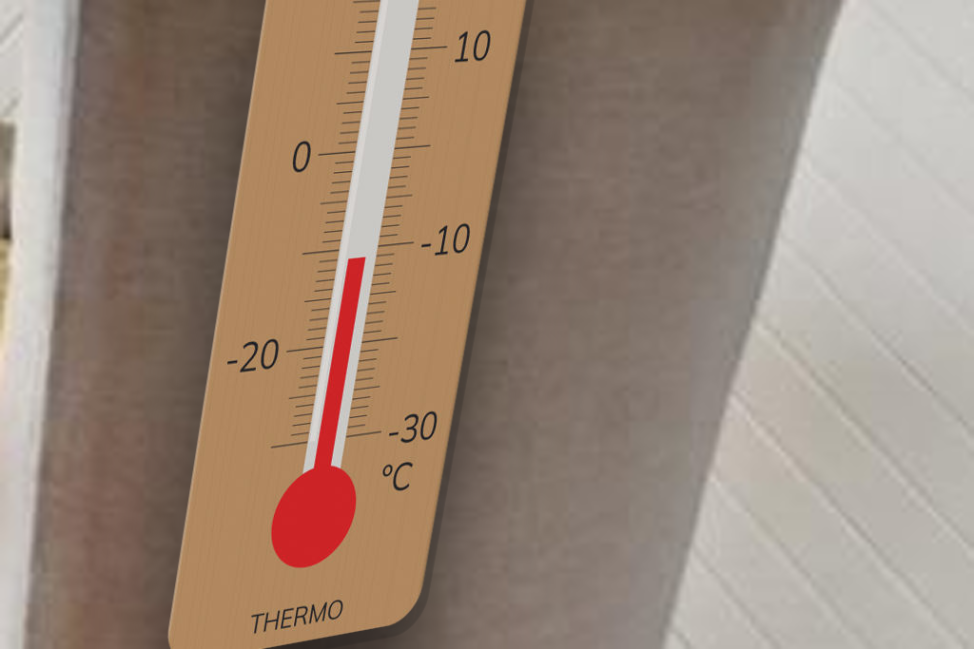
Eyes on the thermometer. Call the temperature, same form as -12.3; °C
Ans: -11; °C
